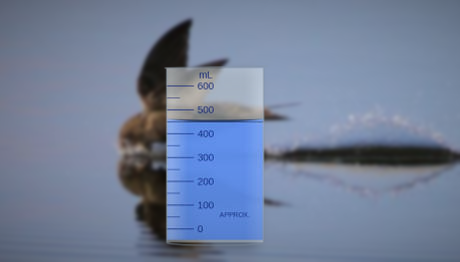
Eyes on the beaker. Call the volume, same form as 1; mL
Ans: 450; mL
